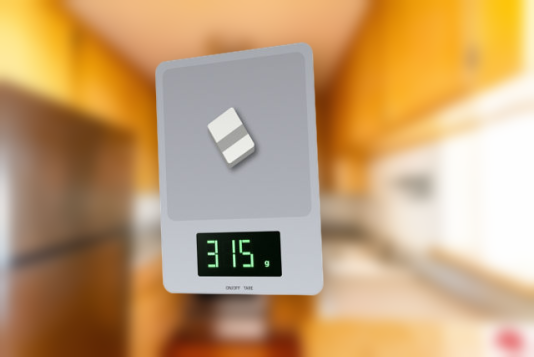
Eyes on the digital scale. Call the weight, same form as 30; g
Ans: 315; g
